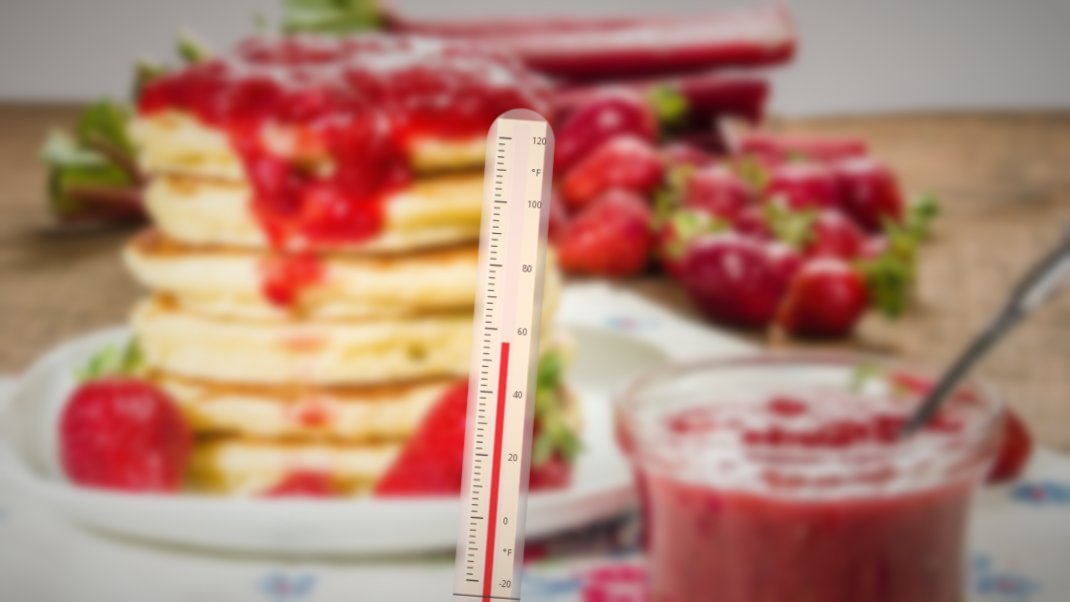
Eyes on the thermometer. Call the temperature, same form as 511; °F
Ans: 56; °F
